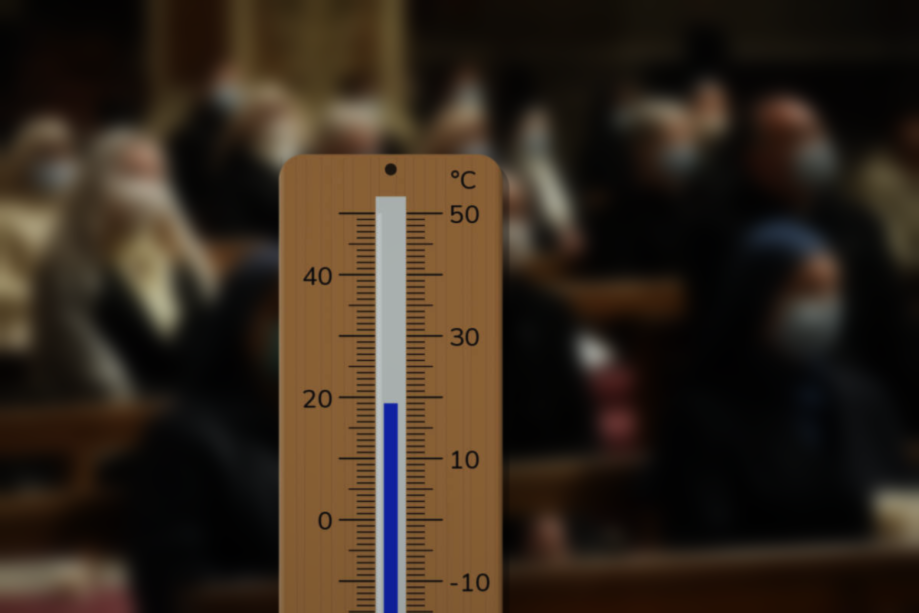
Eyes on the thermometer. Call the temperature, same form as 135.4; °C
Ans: 19; °C
